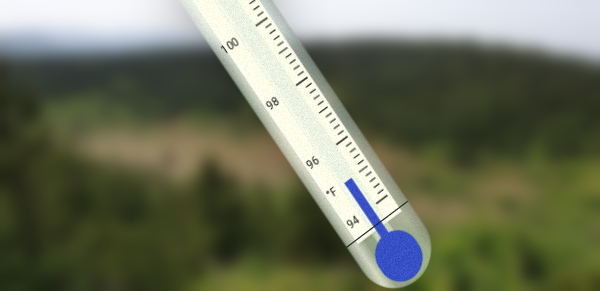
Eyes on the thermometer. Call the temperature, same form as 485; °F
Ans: 95; °F
